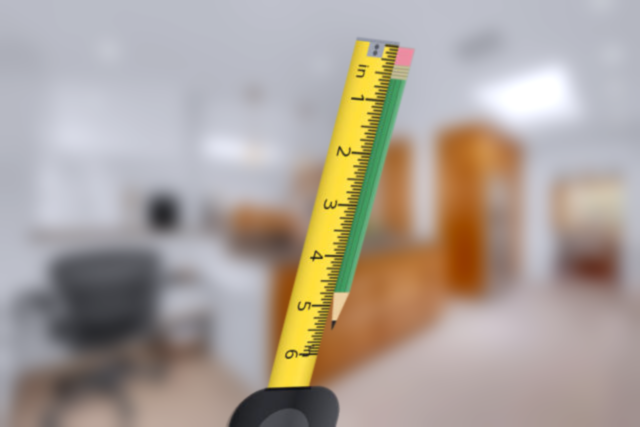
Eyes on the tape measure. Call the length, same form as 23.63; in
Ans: 5.5; in
